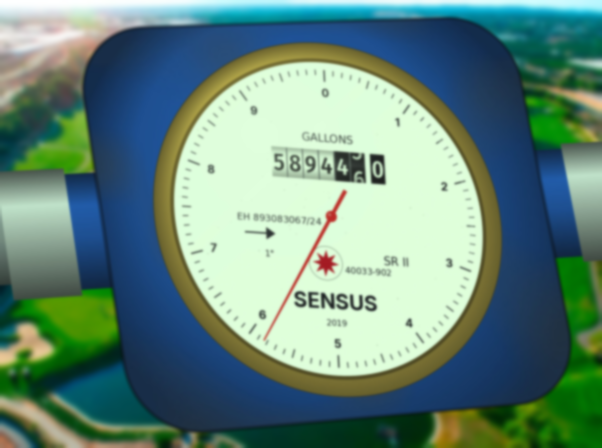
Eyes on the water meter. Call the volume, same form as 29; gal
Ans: 5894455.8; gal
